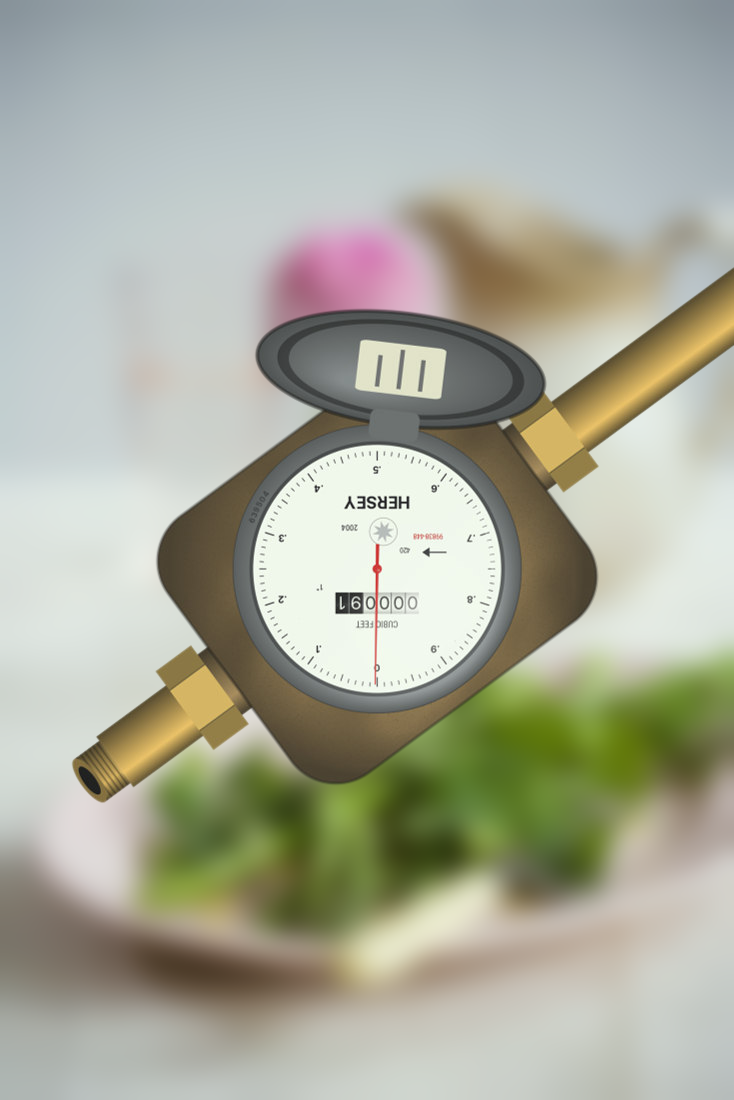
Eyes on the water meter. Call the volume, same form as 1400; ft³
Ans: 91.00; ft³
